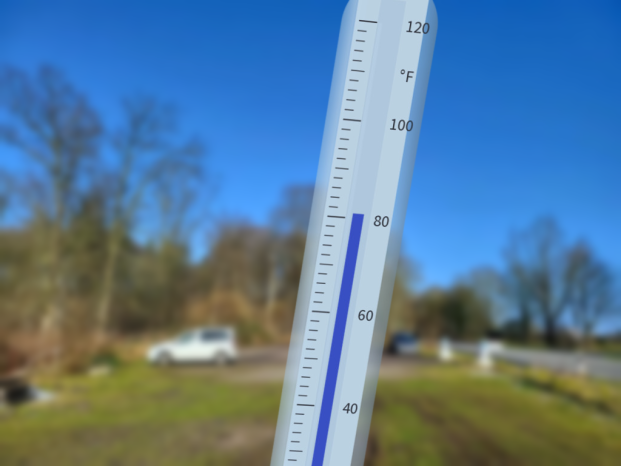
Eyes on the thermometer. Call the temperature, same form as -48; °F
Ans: 81; °F
